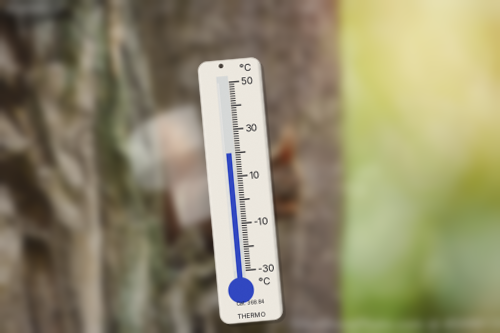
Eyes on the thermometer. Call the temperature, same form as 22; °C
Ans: 20; °C
